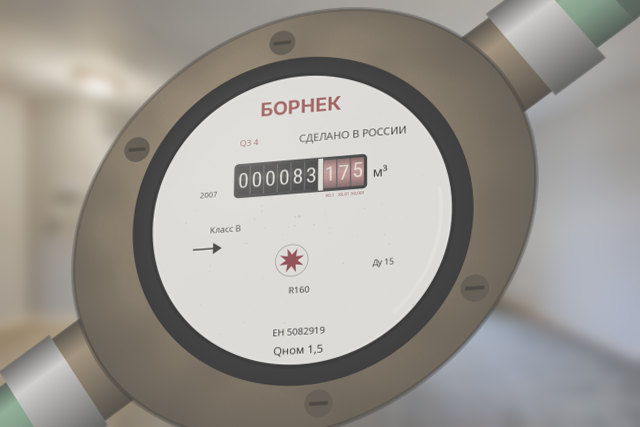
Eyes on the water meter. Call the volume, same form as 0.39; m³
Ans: 83.175; m³
